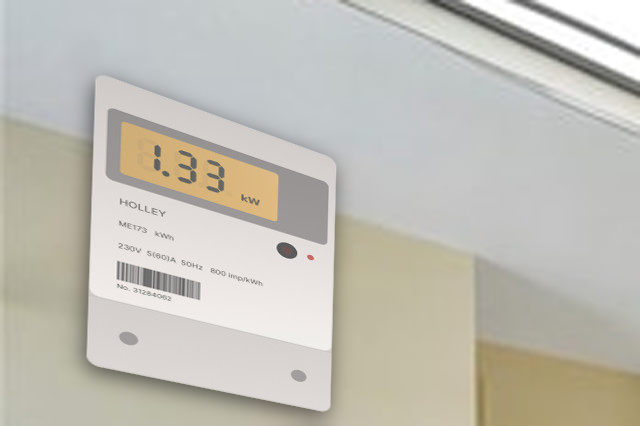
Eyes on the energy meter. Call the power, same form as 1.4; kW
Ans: 1.33; kW
